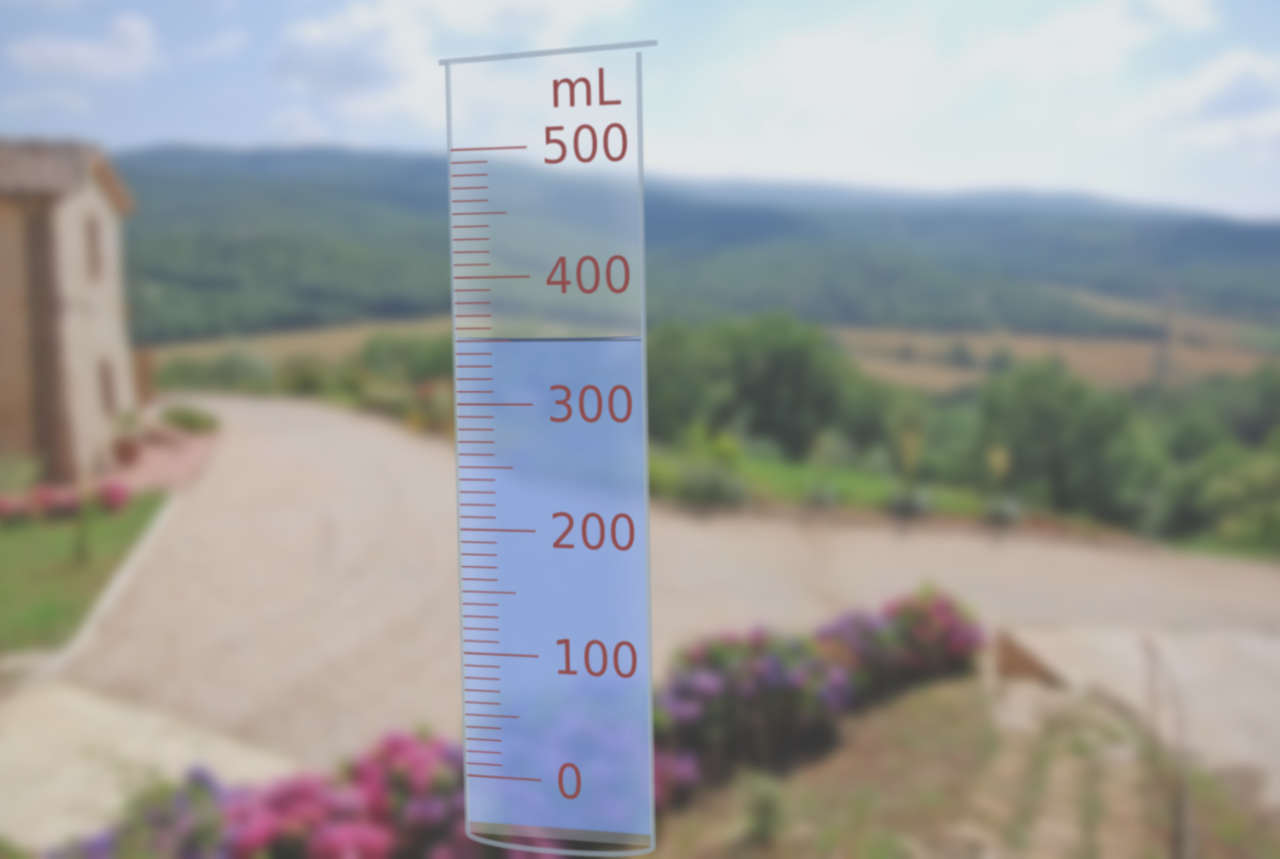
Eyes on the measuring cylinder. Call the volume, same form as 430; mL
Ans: 350; mL
